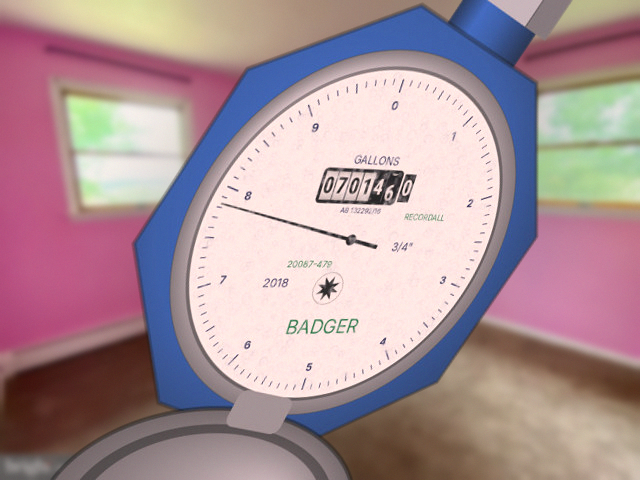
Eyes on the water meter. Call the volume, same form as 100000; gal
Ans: 701457.8; gal
